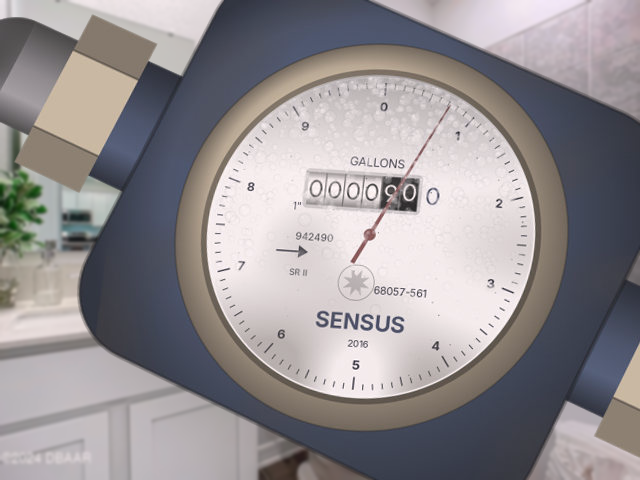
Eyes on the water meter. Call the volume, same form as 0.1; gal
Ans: 900.7; gal
